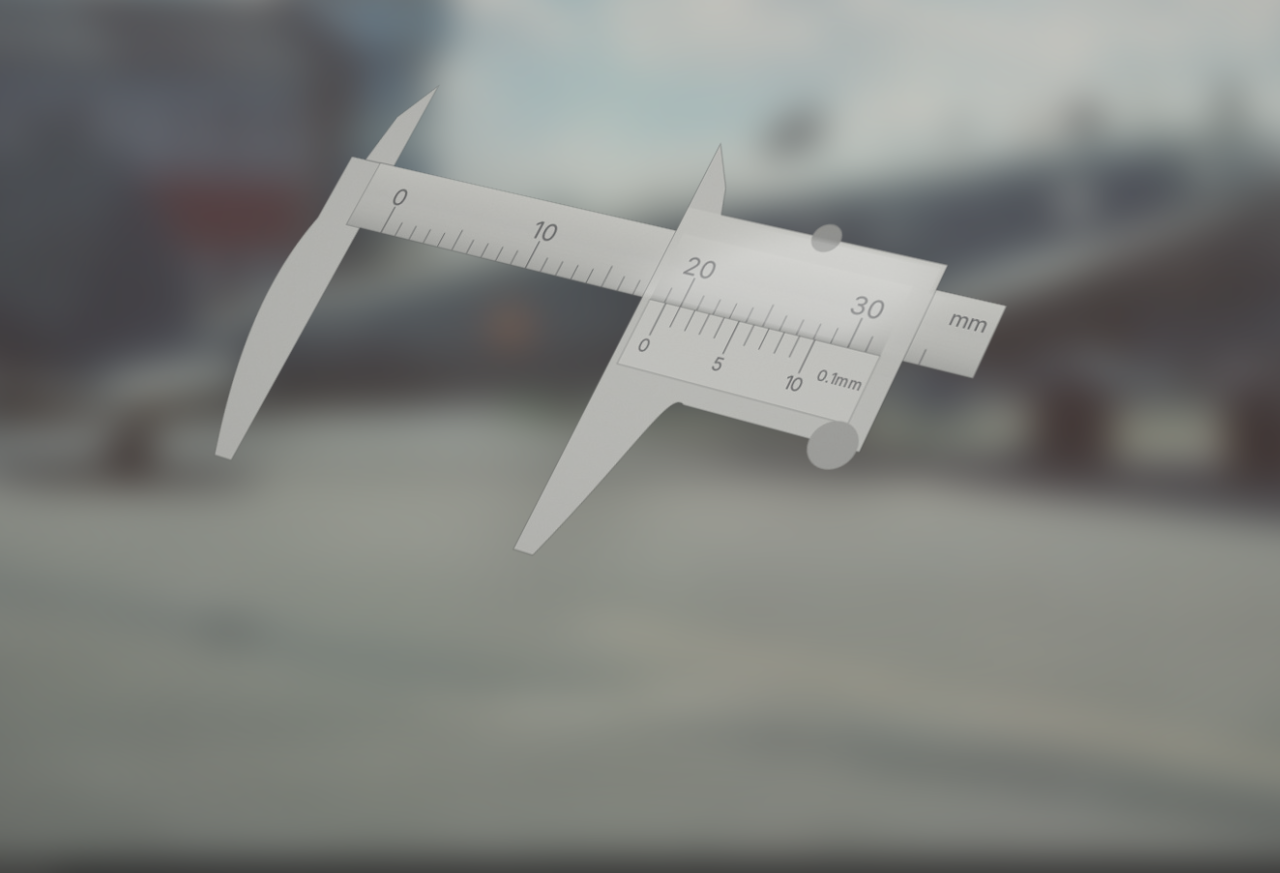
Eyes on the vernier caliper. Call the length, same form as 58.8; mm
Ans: 19.1; mm
